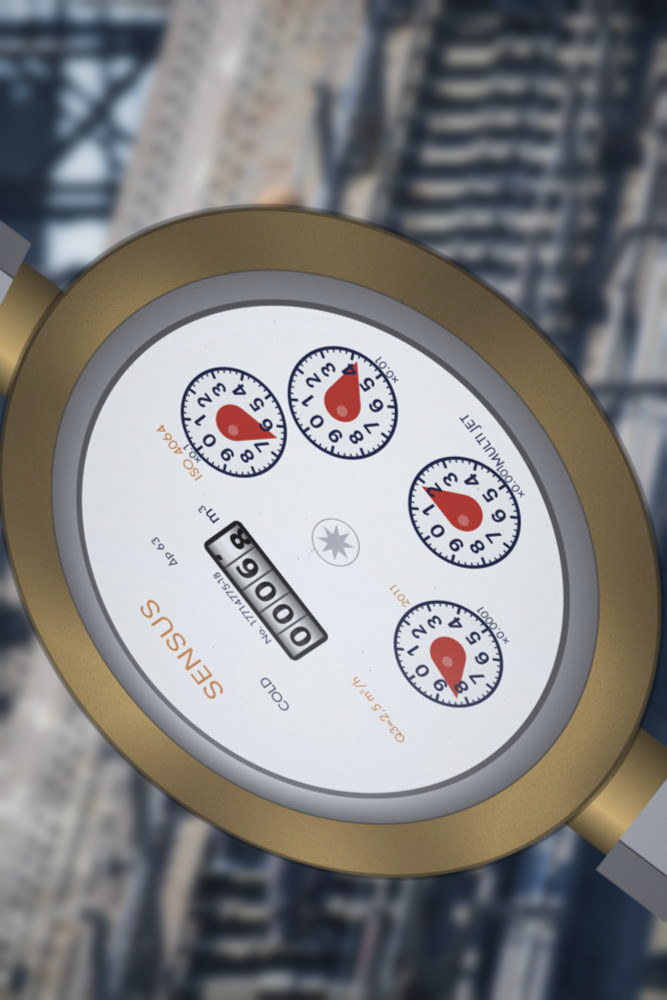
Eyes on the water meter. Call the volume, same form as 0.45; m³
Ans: 67.6418; m³
